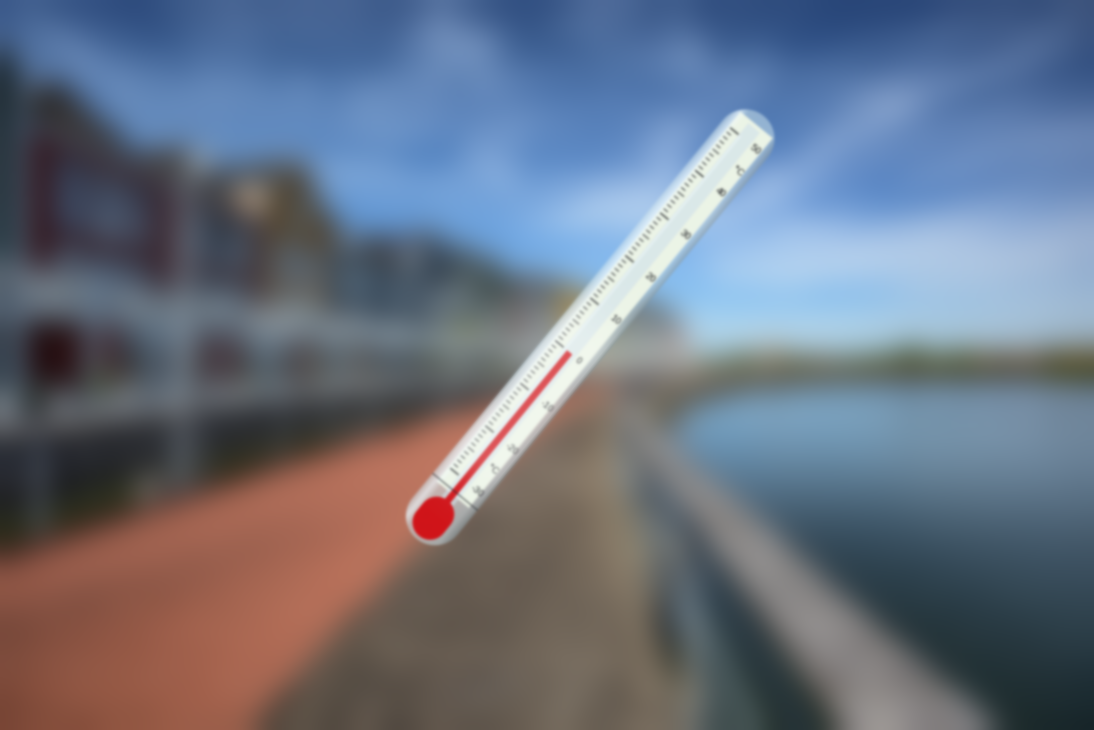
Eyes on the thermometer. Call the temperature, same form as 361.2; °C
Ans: 0; °C
